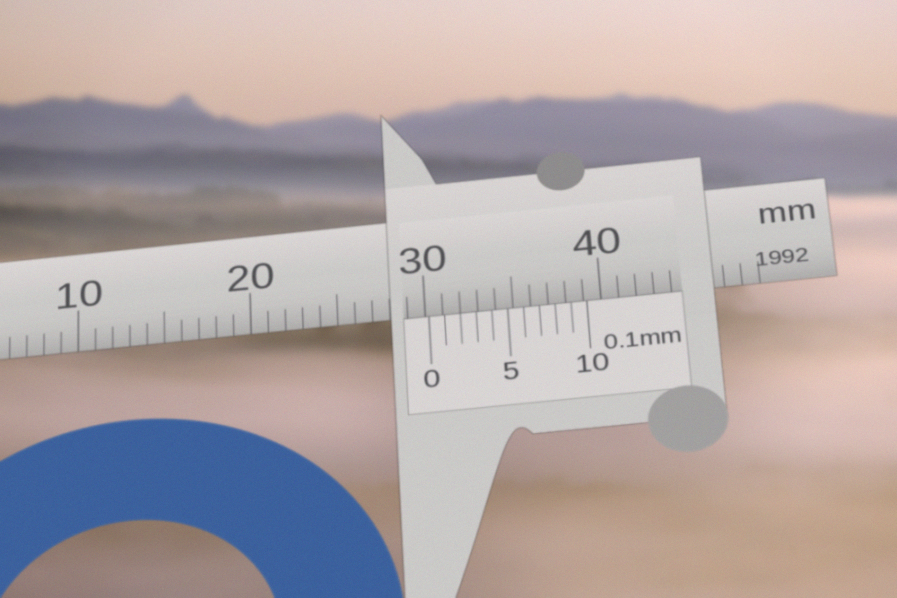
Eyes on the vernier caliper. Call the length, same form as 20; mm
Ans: 30.2; mm
